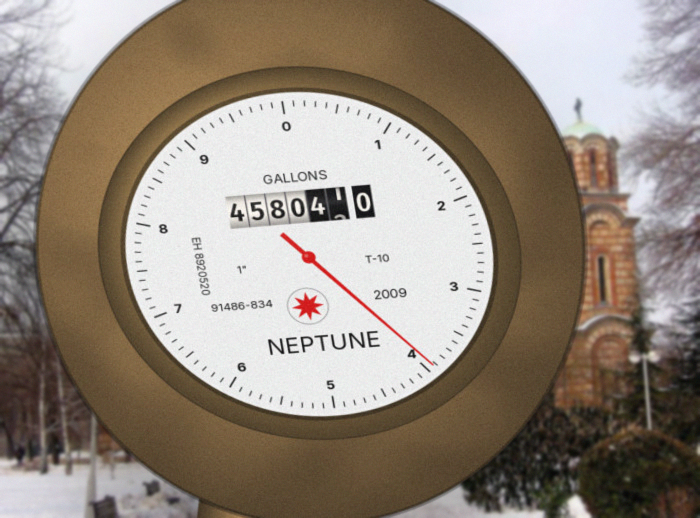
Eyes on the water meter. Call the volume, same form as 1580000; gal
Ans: 4580413.9; gal
